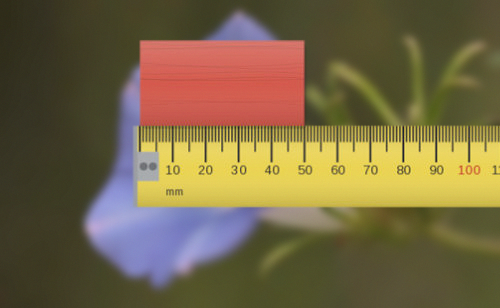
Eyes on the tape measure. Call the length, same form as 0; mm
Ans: 50; mm
